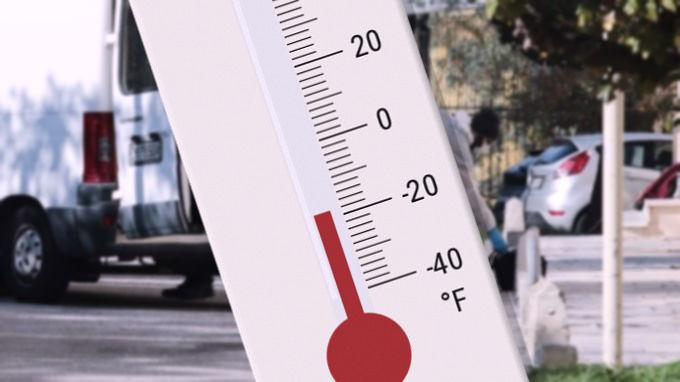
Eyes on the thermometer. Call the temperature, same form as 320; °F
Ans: -18; °F
